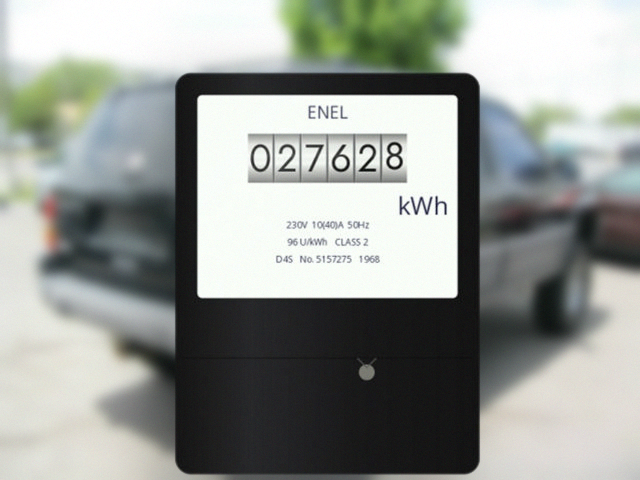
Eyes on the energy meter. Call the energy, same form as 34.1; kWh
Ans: 27628; kWh
